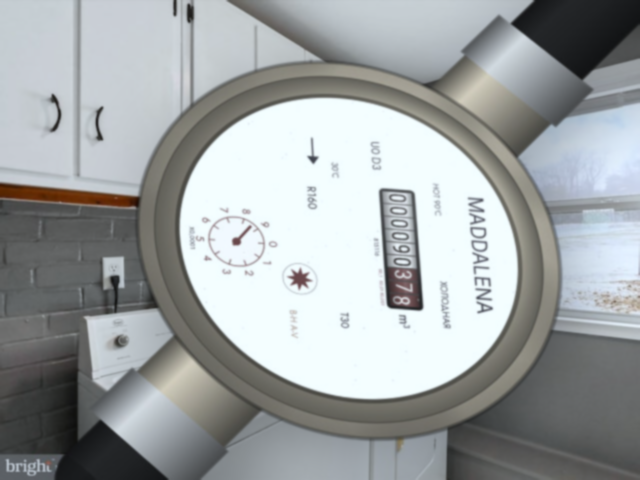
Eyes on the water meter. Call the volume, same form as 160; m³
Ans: 90.3778; m³
